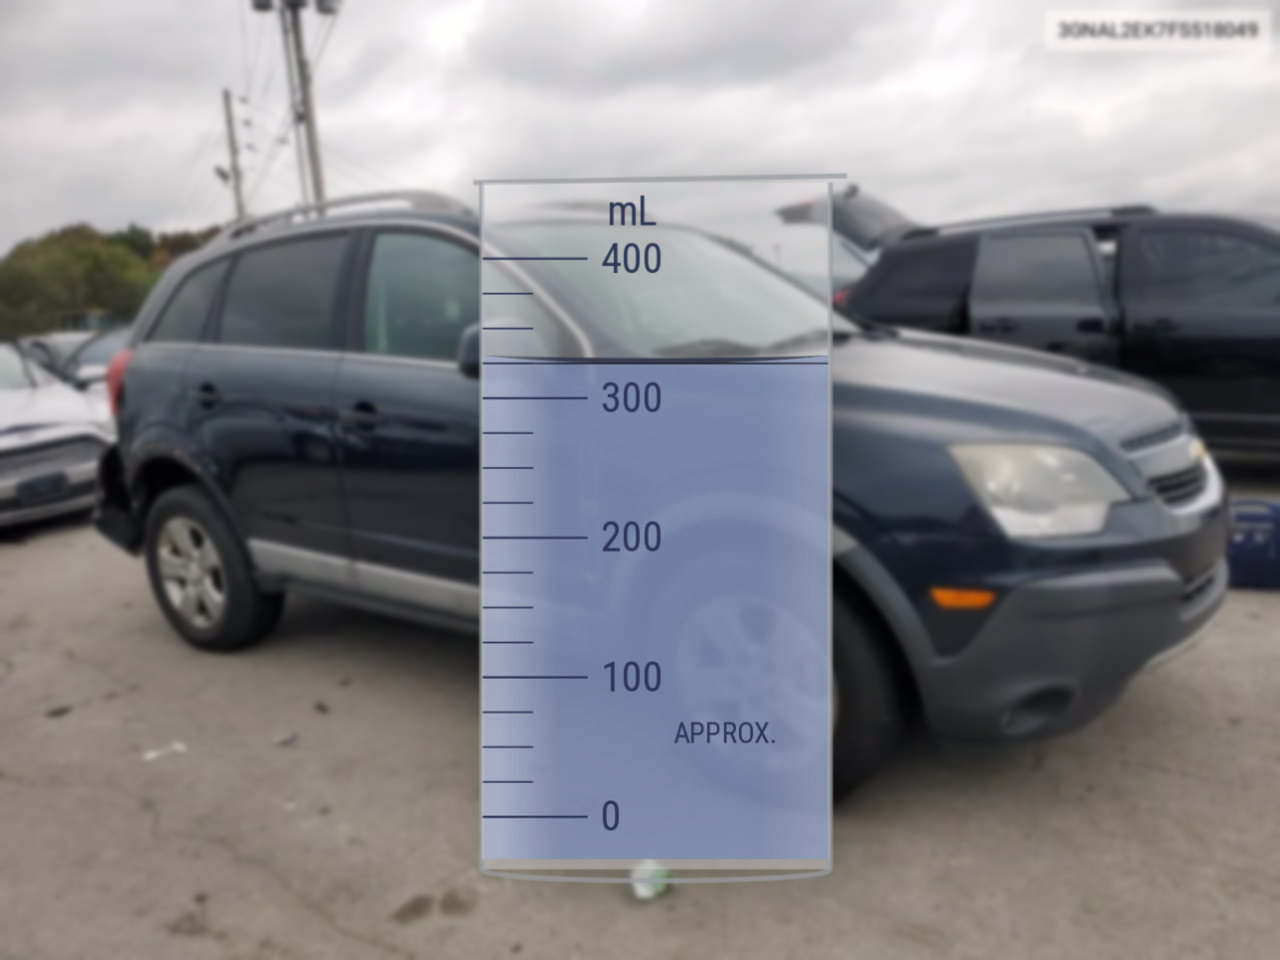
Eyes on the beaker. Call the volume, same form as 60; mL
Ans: 325; mL
